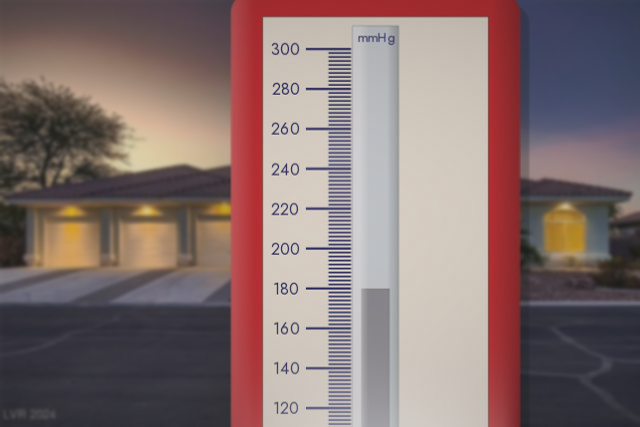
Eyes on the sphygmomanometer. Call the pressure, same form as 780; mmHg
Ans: 180; mmHg
